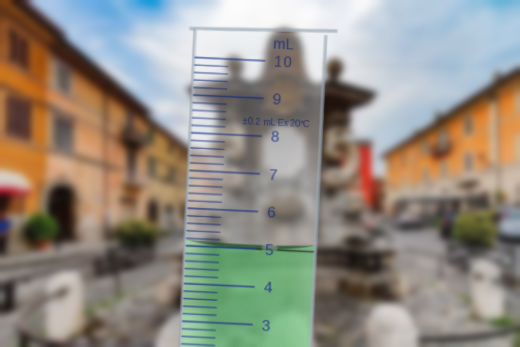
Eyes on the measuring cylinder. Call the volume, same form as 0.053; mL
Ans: 5; mL
